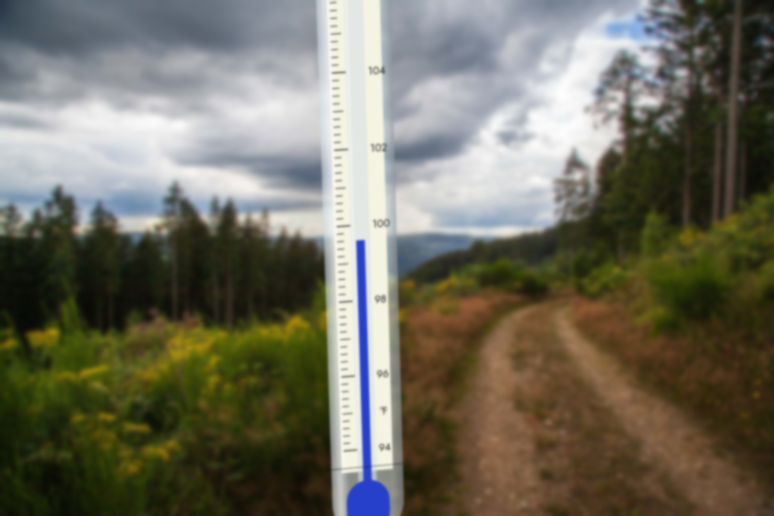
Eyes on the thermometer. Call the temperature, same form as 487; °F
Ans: 99.6; °F
